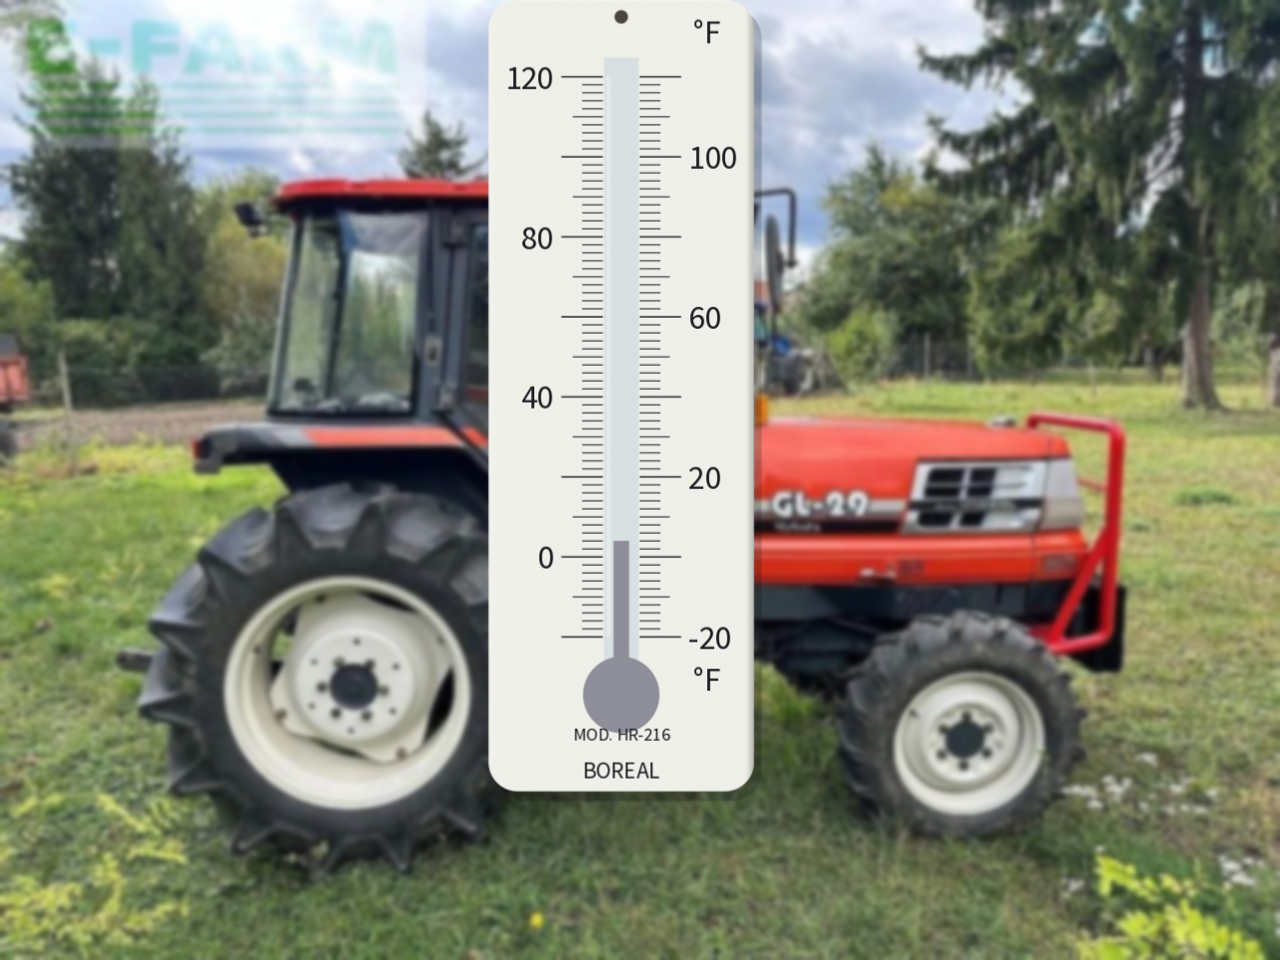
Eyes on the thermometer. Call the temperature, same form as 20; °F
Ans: 4; °F
